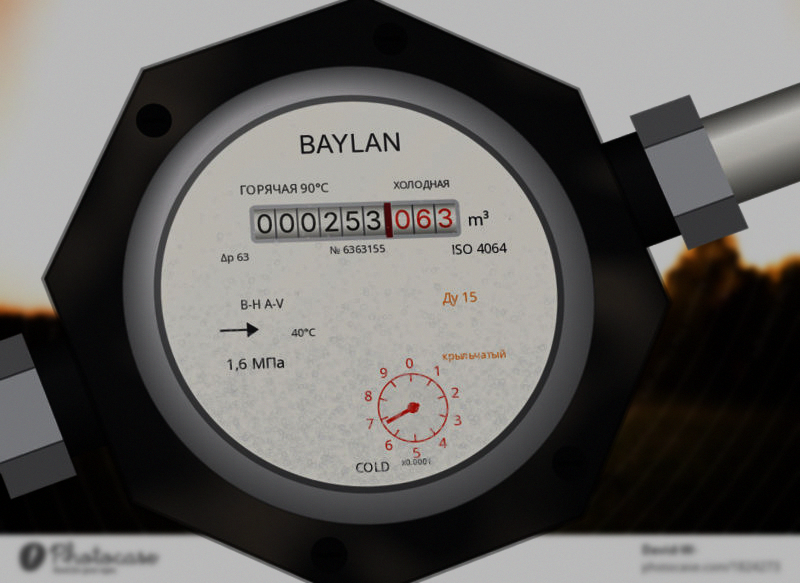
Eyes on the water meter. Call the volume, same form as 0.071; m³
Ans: 253.0636; m³
